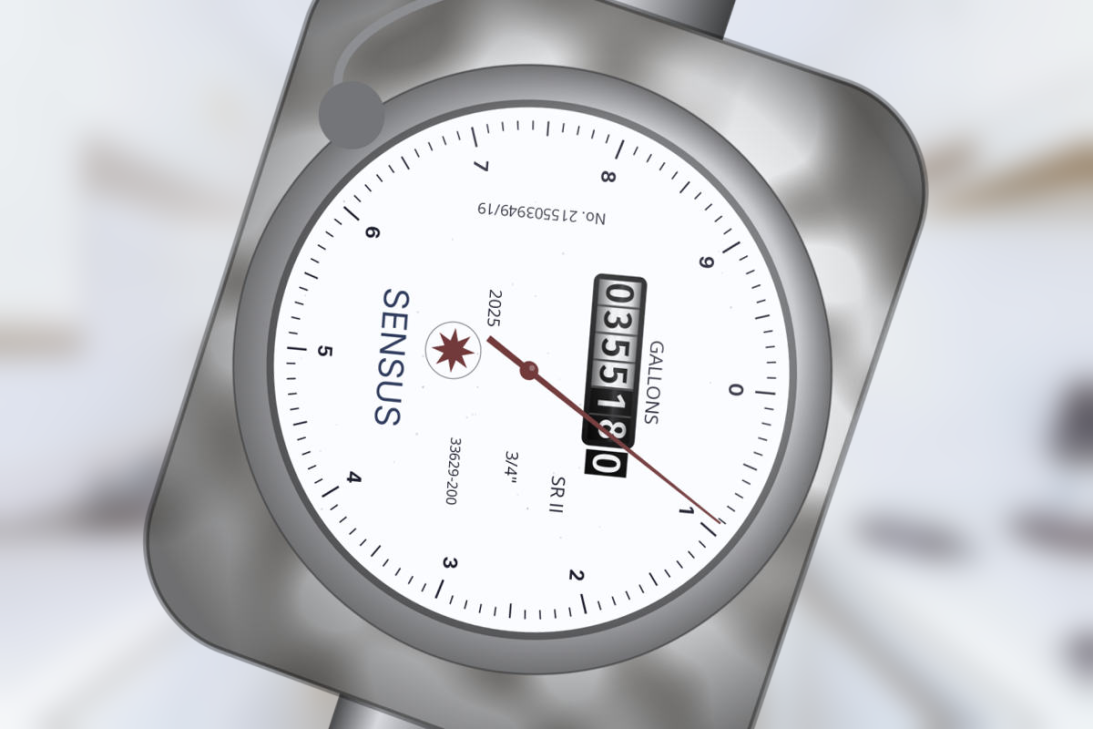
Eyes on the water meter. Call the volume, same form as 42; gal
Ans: 355180.9; gal
